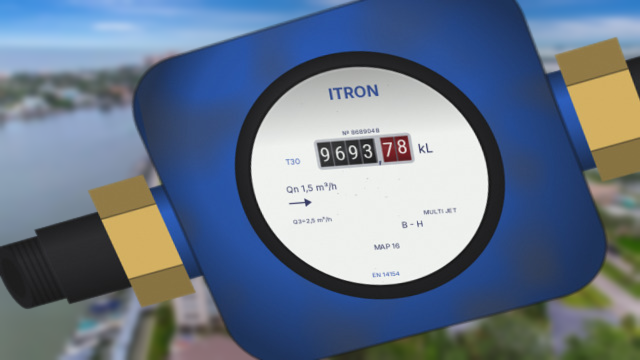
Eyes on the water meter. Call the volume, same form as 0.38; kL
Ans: 9693.78; kL
